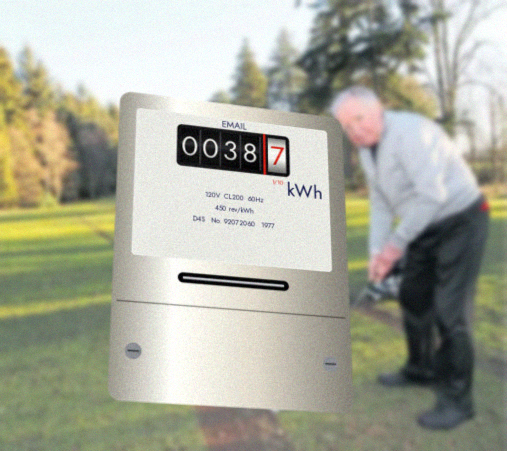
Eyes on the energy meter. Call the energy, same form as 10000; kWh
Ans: 38.7; kWh
